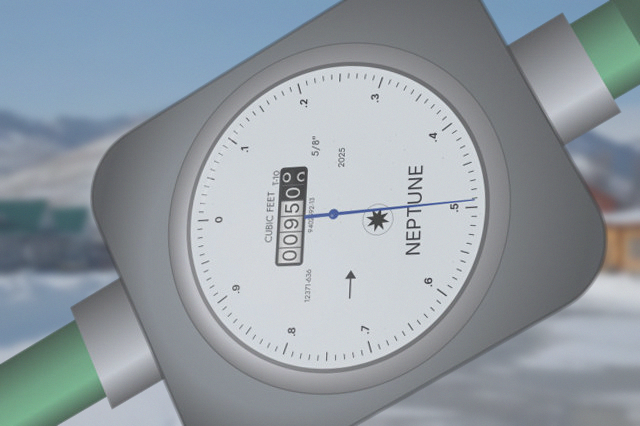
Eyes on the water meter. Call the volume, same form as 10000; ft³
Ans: 9508.49; ft³
